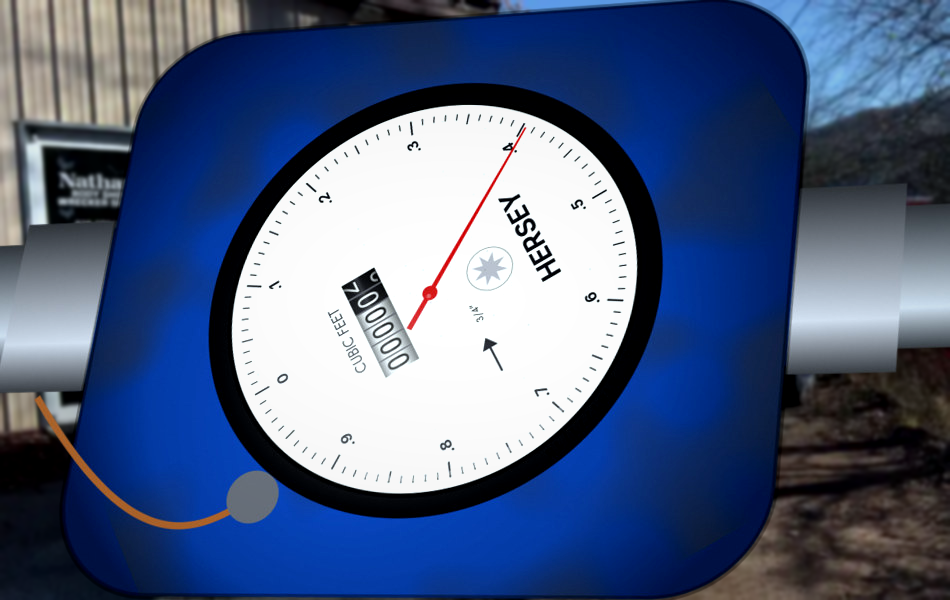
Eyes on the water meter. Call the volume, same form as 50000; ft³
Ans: 2.40; ft³
